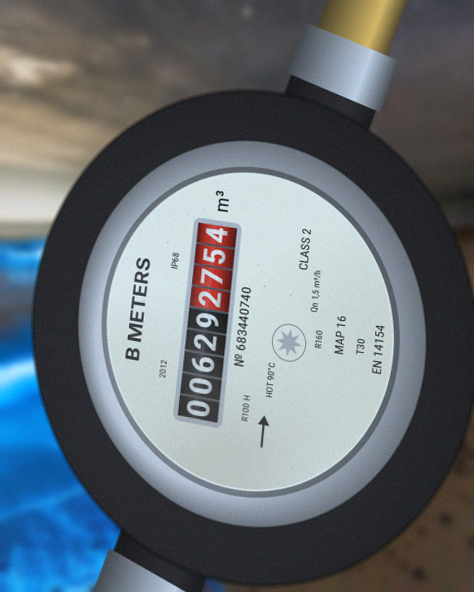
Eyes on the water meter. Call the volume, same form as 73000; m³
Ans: 629.2754; m³
